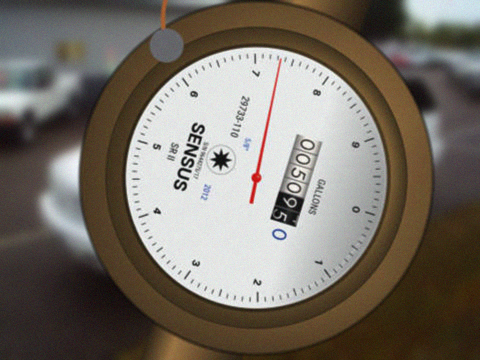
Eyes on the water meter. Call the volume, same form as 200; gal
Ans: 50947.3; gal
